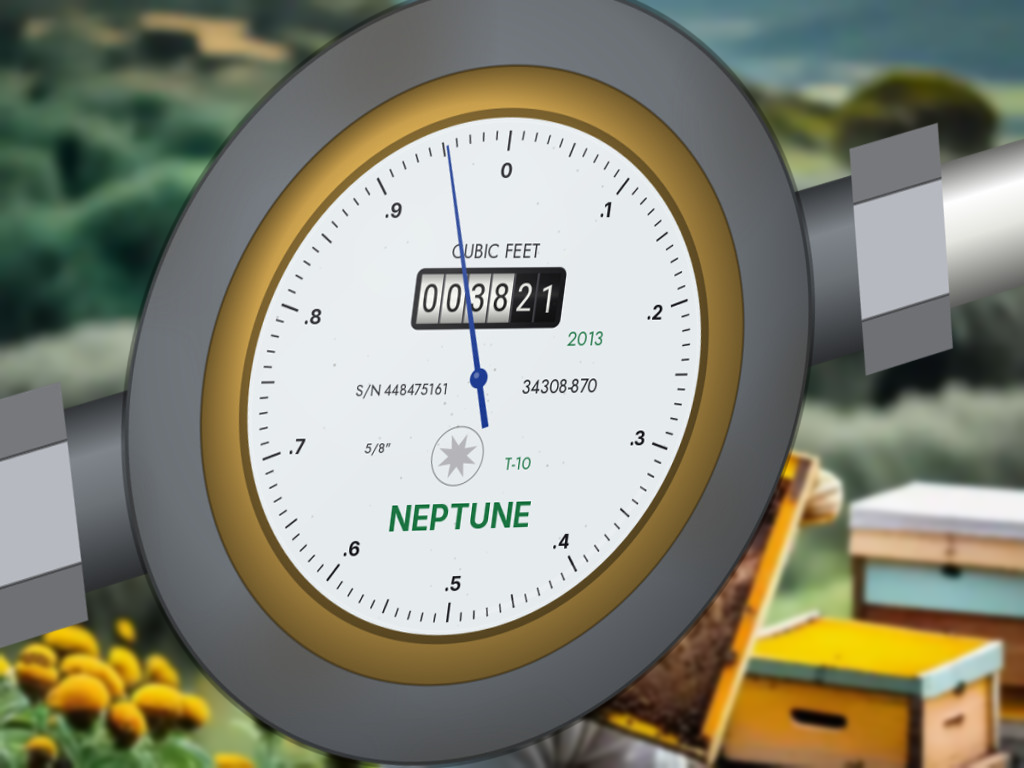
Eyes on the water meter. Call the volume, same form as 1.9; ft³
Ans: 3820.95; ft³
